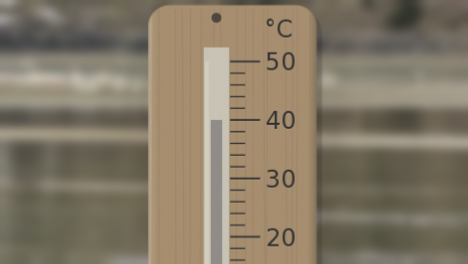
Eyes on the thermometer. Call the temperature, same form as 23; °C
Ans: 40; °C
